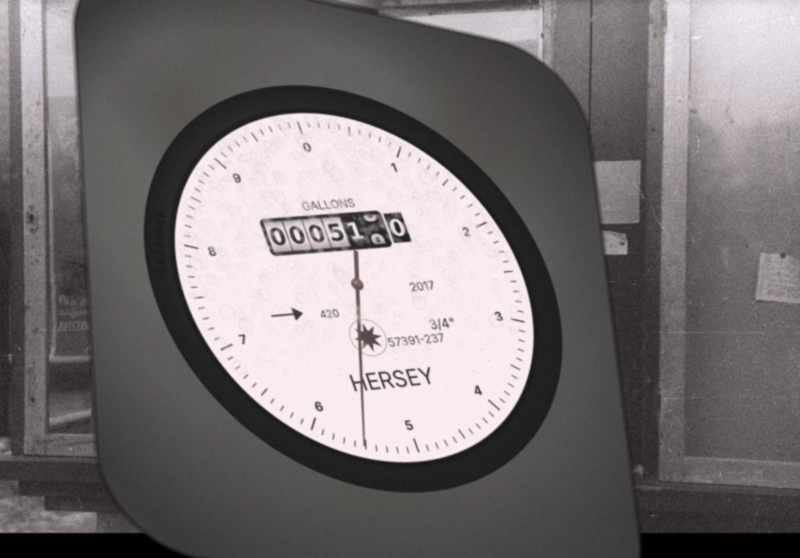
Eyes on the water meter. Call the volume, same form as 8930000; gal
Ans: 5185.5; gal
